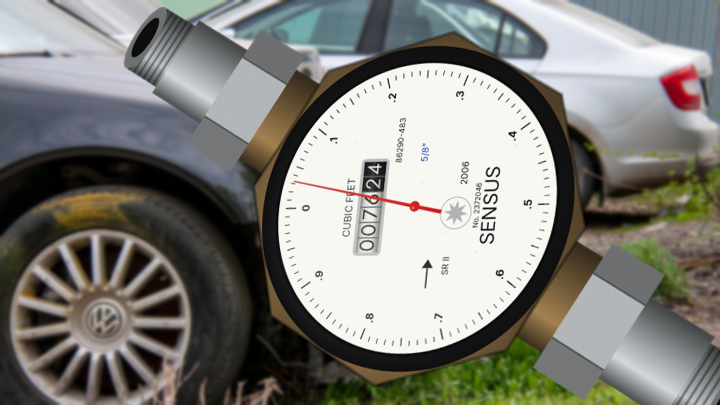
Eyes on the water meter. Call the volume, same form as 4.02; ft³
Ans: 7624.03; ft³
